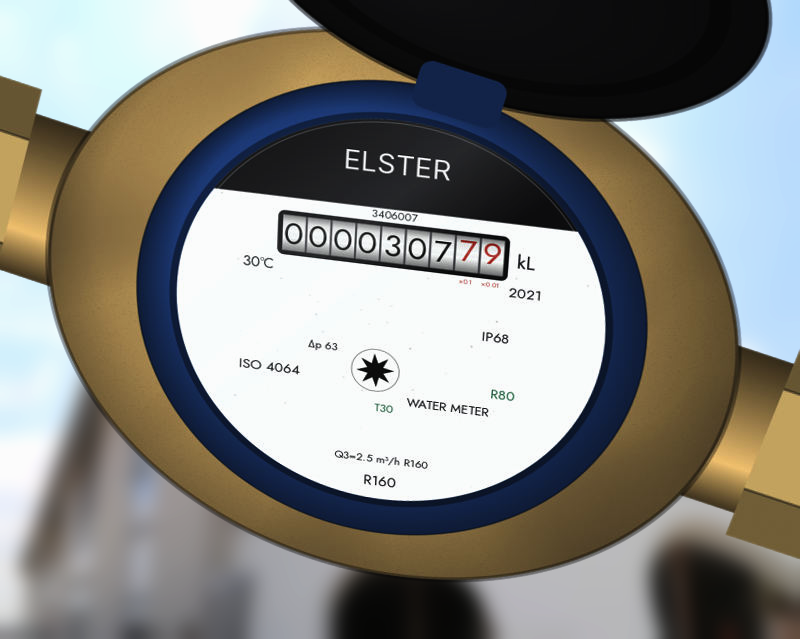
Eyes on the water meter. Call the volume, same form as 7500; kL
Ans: 307.79; kL
